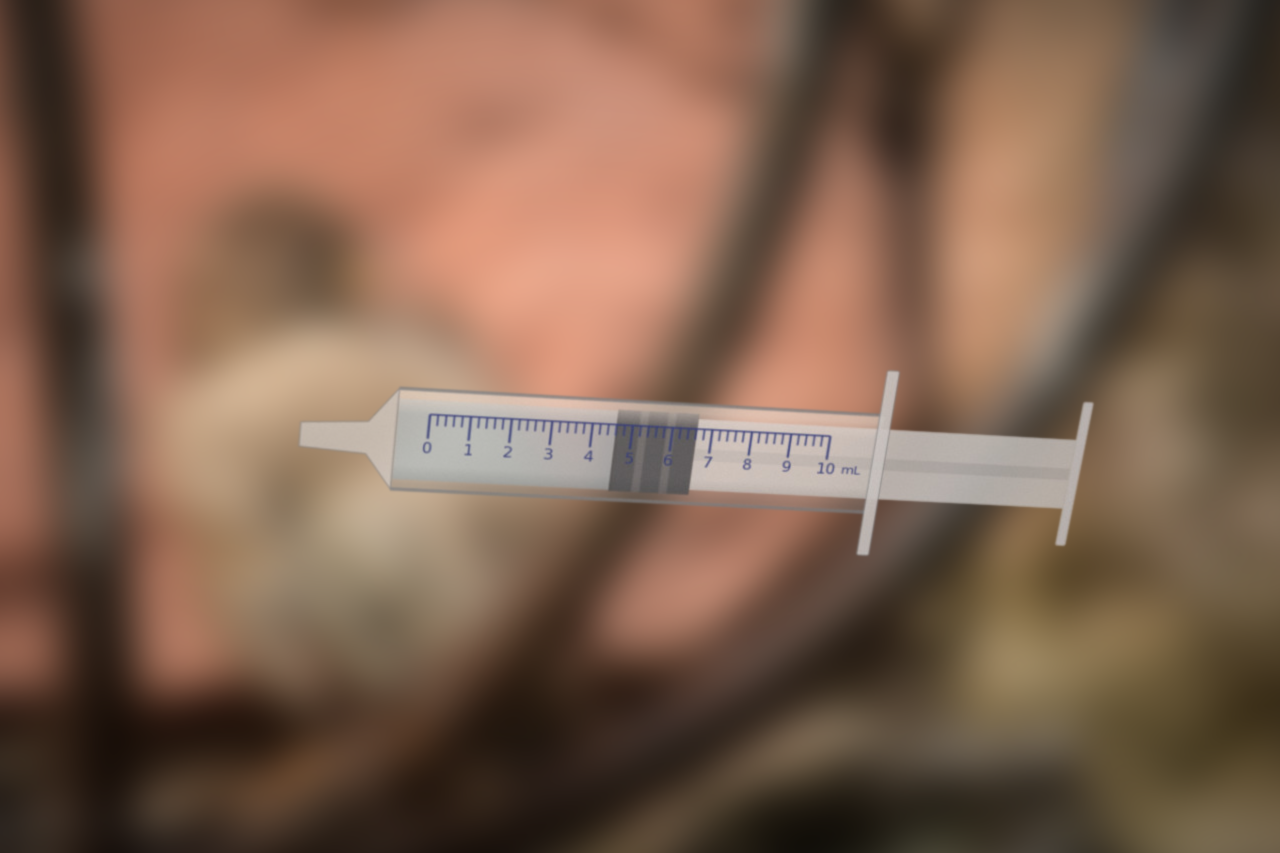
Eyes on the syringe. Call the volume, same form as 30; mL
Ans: 4.6; mL
